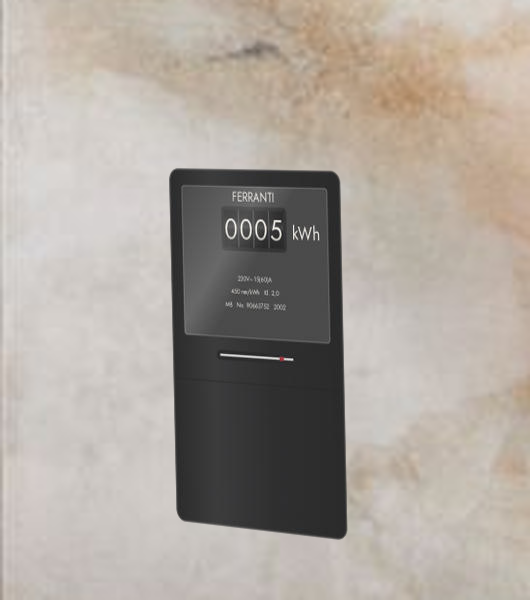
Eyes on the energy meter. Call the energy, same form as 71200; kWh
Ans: 5; kWh
